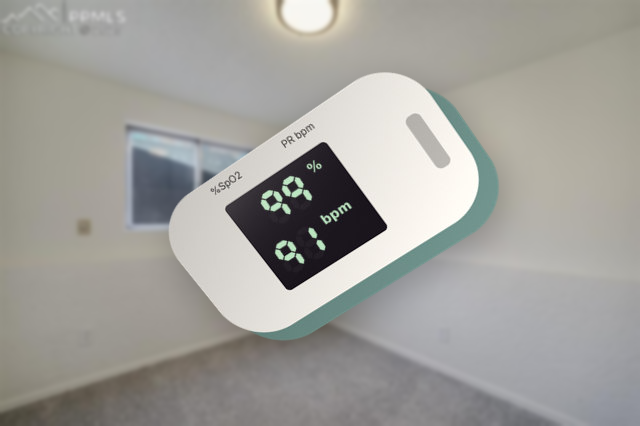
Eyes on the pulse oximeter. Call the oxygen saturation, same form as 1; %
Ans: 99; %
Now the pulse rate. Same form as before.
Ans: 91; bpm
